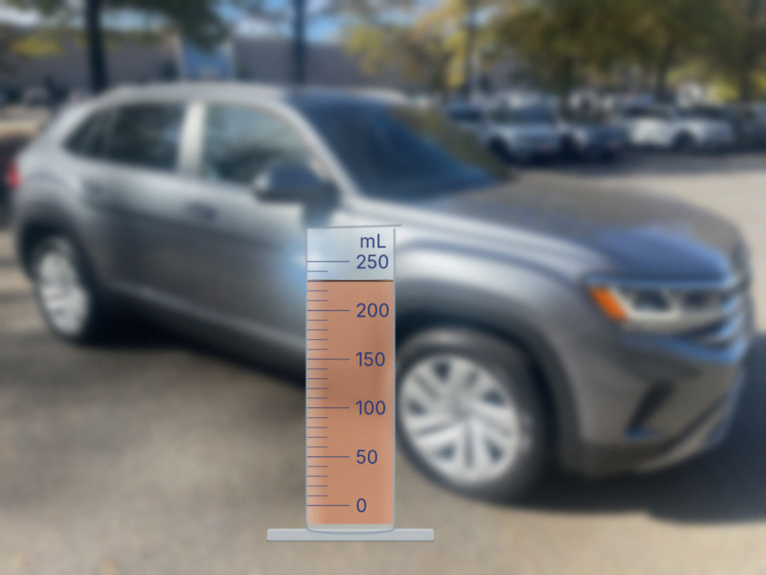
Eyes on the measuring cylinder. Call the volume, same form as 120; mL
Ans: 230; mL
